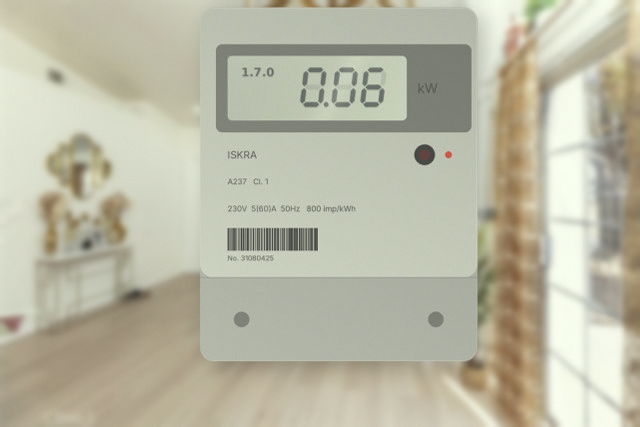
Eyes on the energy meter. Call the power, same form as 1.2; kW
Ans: 0.06; kW
